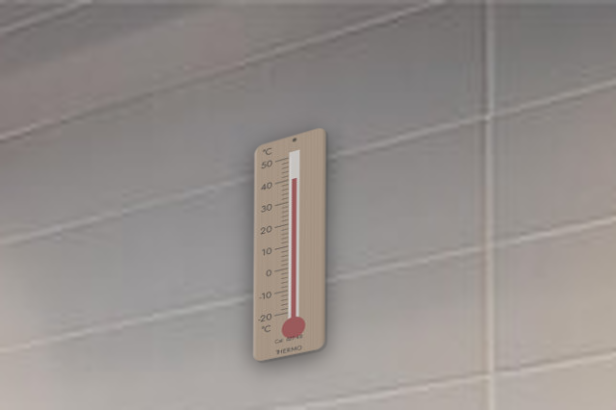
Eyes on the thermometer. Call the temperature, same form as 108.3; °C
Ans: 40; °C
